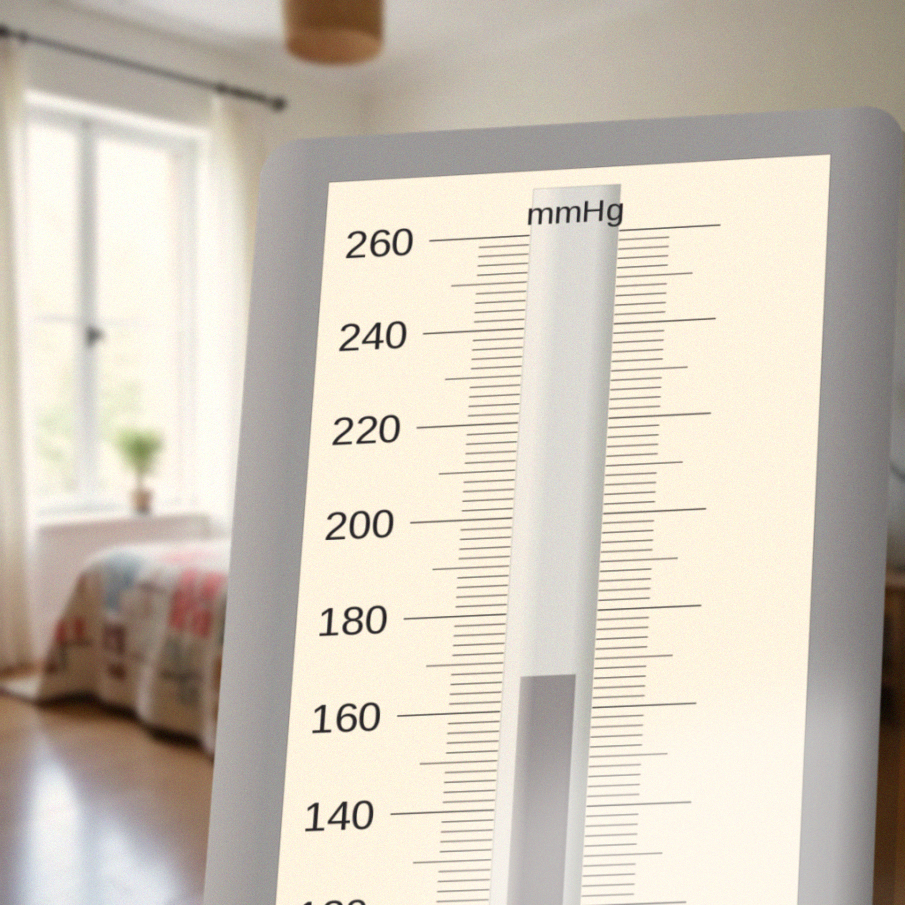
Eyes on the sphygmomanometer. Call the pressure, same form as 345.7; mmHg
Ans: 167; mmHg
